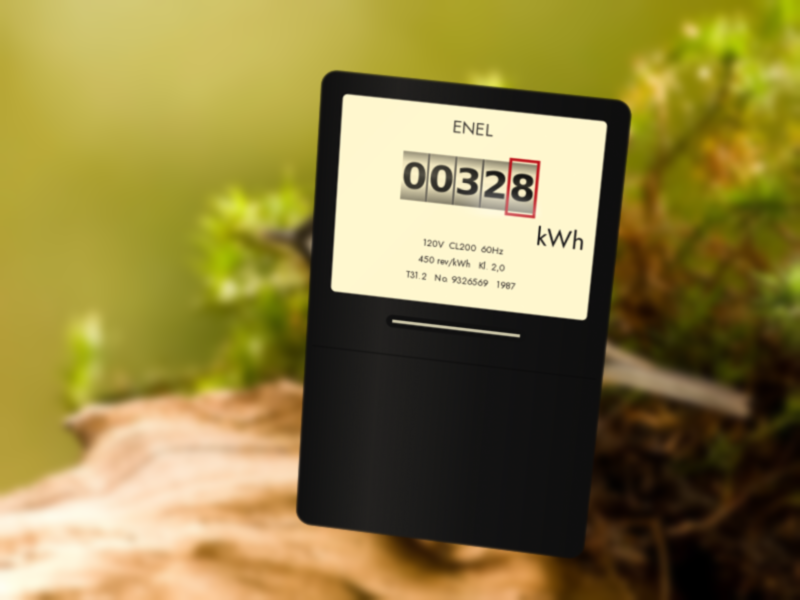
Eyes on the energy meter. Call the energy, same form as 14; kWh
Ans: 32.8; kWh
